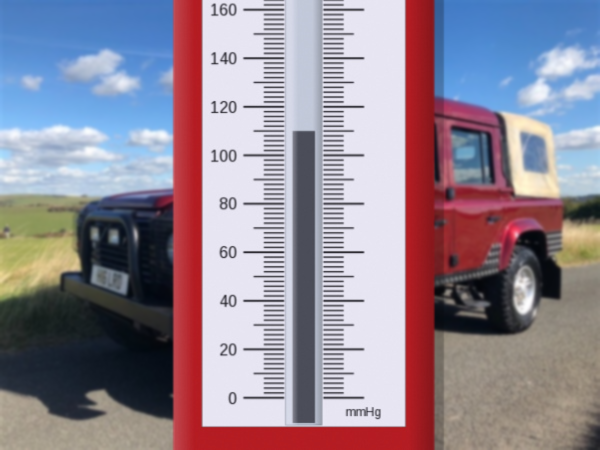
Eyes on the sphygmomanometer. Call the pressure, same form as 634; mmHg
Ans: 110; mmHg
